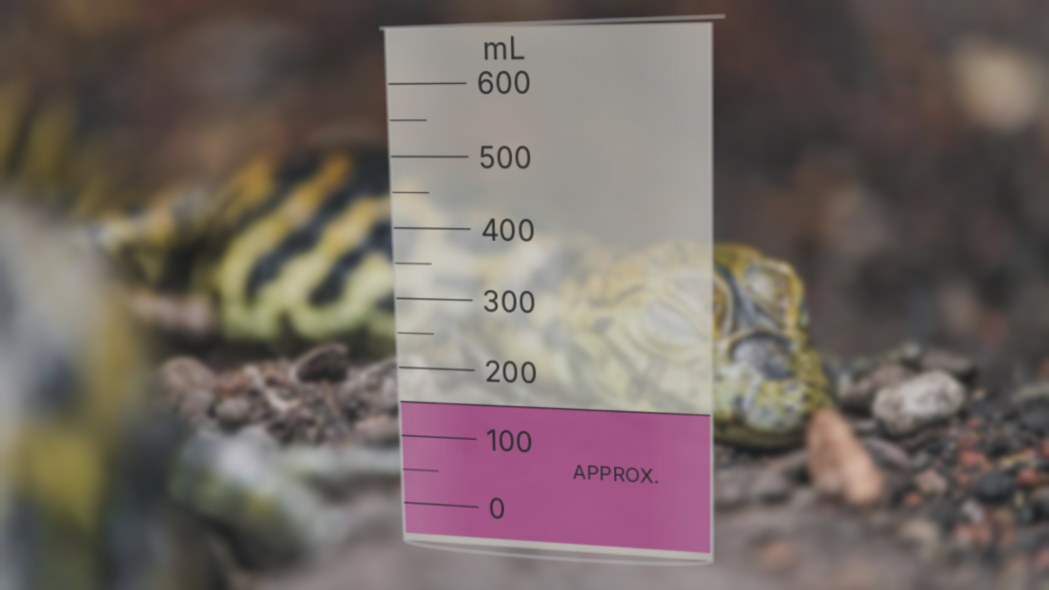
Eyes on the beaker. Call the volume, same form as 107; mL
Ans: 150; mL
